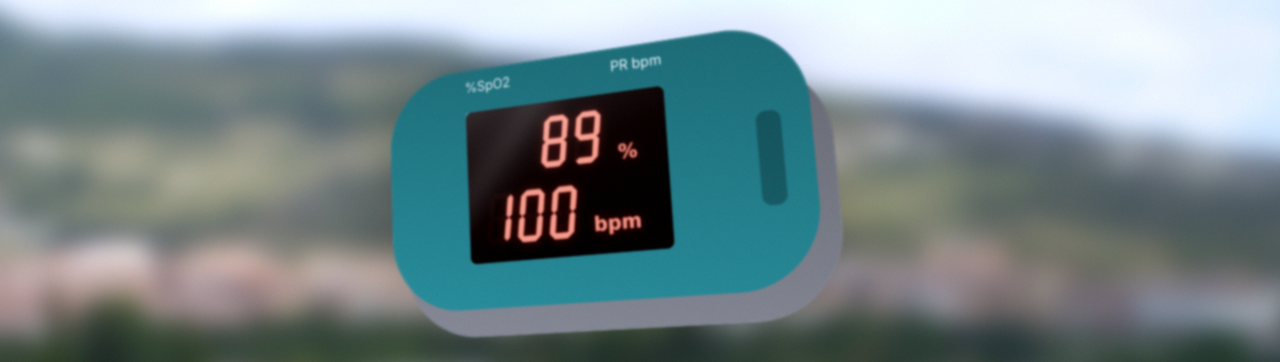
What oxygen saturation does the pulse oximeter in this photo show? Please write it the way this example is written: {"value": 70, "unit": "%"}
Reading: {"value": 89, "unit": "%"}
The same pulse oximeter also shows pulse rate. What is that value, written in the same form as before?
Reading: {"value": 100, "unit": "bpm"}
